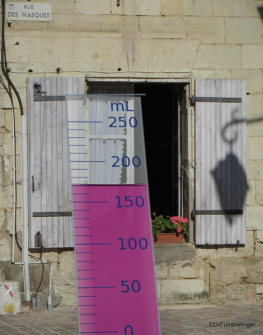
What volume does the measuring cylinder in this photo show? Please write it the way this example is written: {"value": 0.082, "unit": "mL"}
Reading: {"value": 170, "unit": "mL"}
